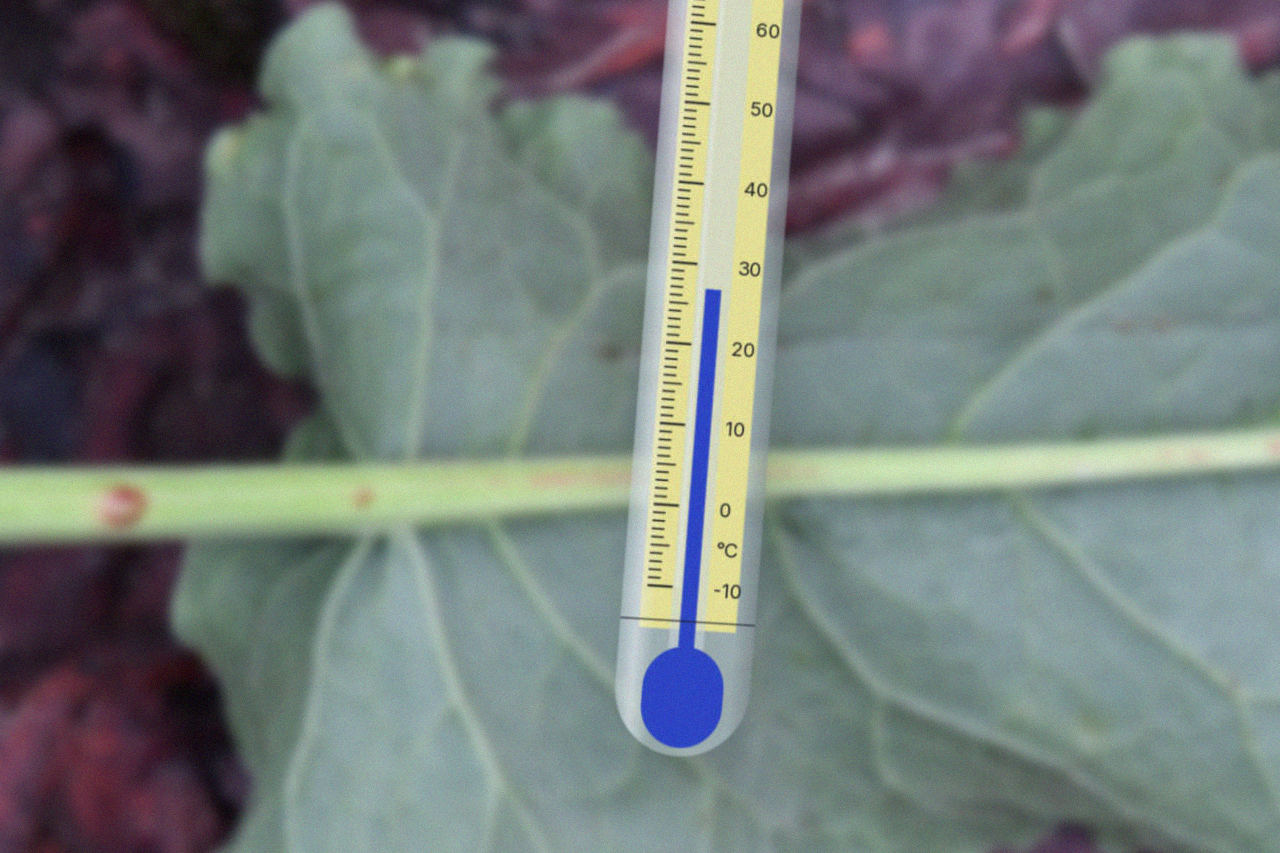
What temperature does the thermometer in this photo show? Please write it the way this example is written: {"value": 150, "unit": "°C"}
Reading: {"value": 27, "unit": "°C"}
